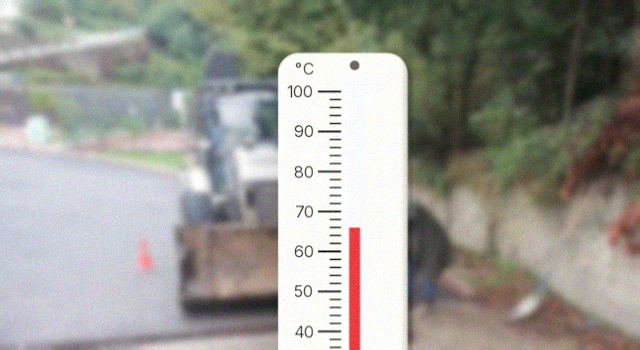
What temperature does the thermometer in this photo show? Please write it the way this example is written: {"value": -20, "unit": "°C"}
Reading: {"value": 66, "unit": "°C"}
